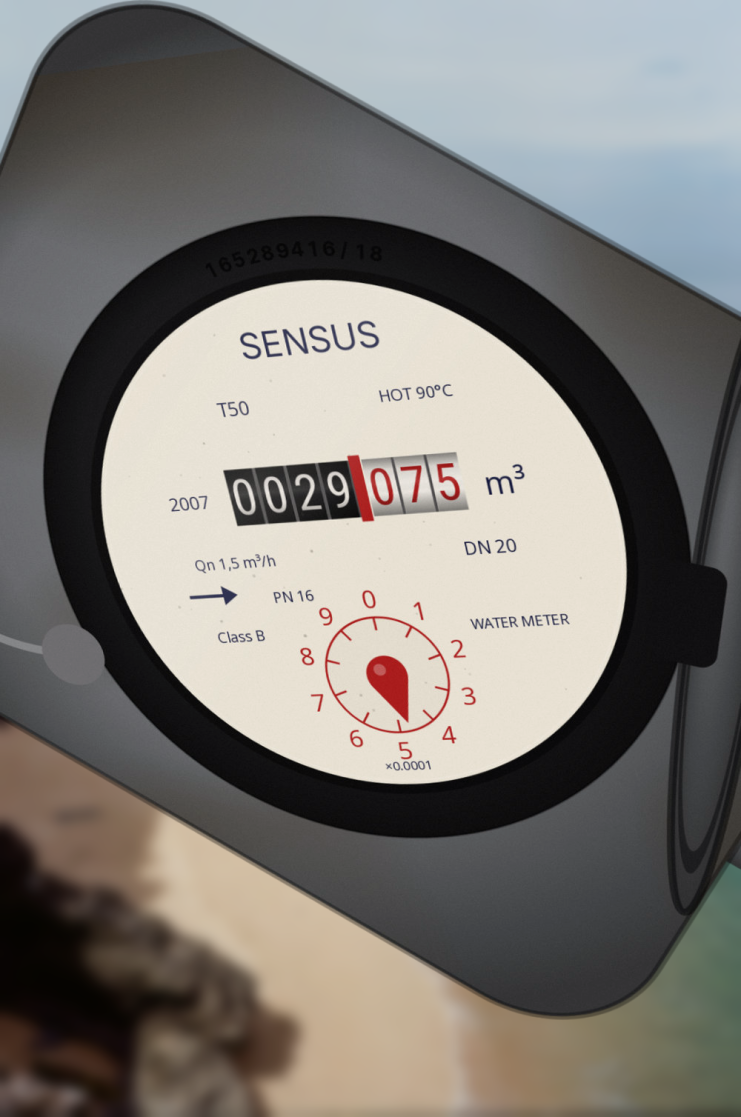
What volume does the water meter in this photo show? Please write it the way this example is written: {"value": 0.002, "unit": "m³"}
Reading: {"value": 29.0754, "unit": "m³"}
